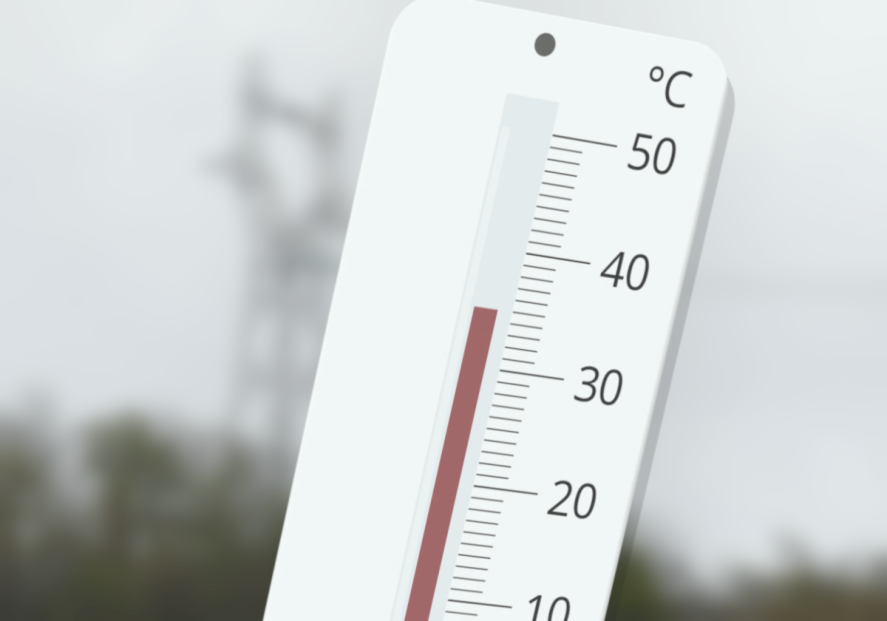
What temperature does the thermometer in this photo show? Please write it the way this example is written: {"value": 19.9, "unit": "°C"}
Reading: {"value": 35, "unit": "°C"}
